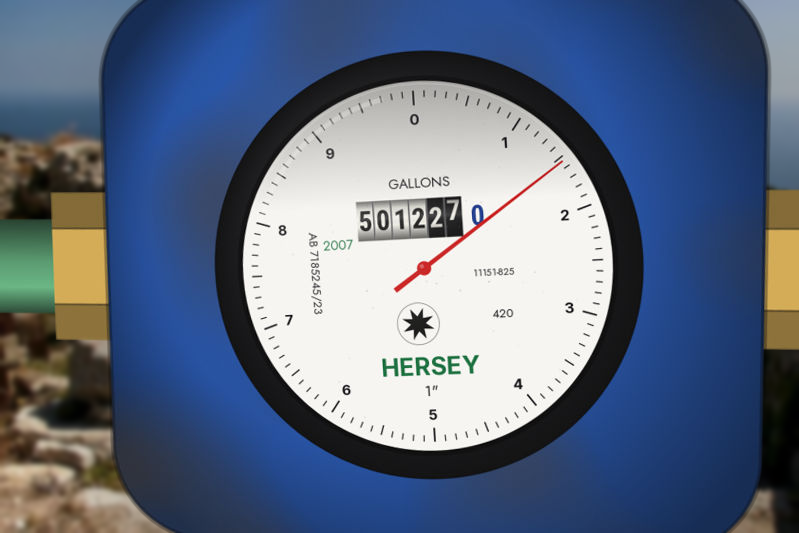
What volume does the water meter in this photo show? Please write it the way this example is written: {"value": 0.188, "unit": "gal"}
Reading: {"value": 5012271.5, "unit": "gal"}
